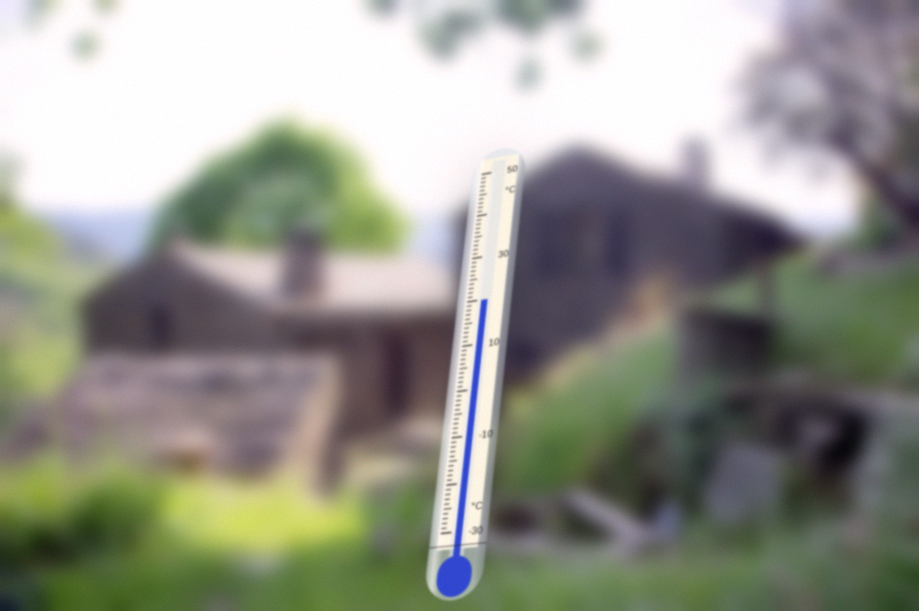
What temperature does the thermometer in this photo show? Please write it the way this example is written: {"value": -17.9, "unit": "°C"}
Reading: {"value": 20, "unit": "°C"}
